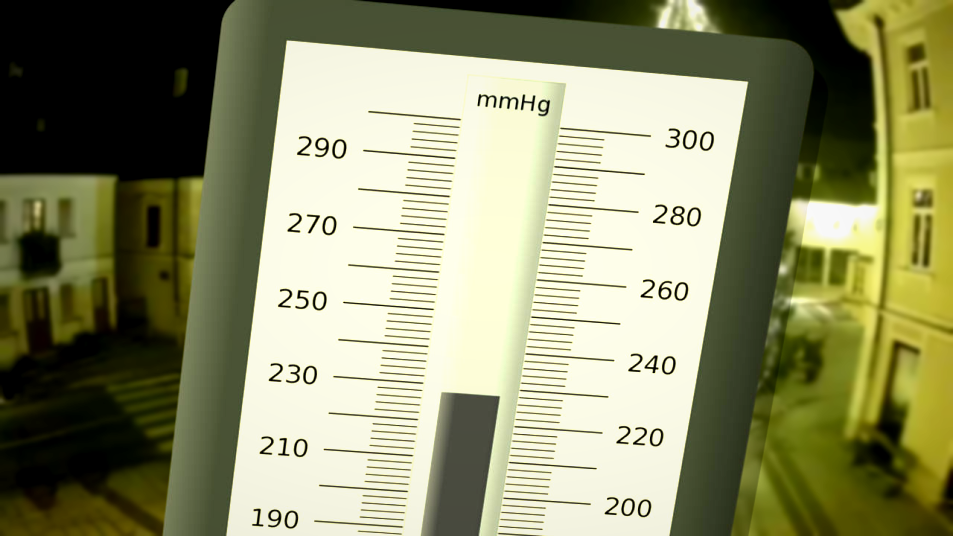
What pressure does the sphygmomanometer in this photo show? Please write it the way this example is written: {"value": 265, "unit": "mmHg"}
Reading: {"value": 228, "unit": "mmHg"}
